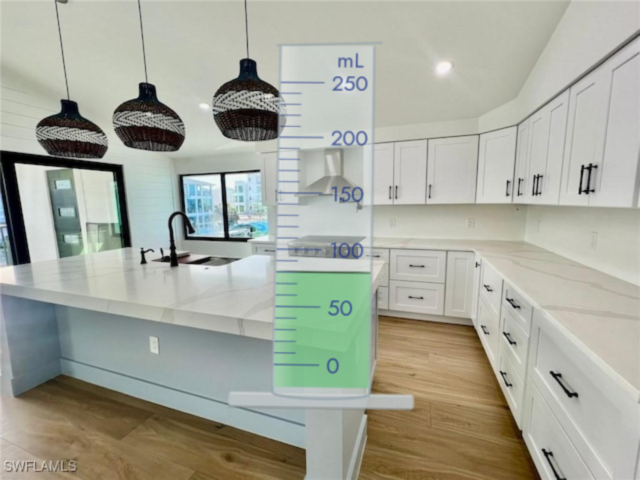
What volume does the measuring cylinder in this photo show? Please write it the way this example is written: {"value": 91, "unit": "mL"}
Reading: {"value": 80, "unit": "mL"}
